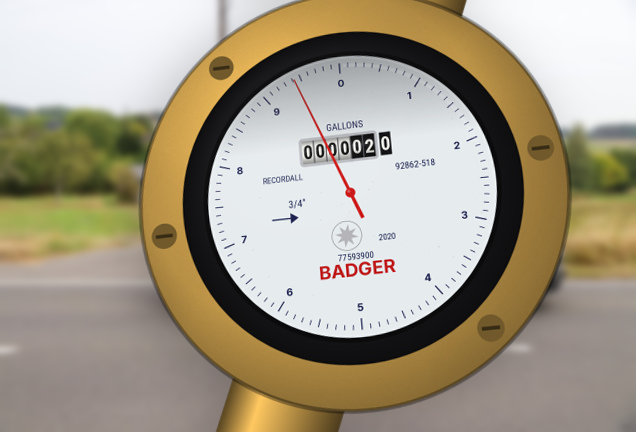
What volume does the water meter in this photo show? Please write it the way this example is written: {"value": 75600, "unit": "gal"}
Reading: {"value": 19.4, "unit": "gal"}
